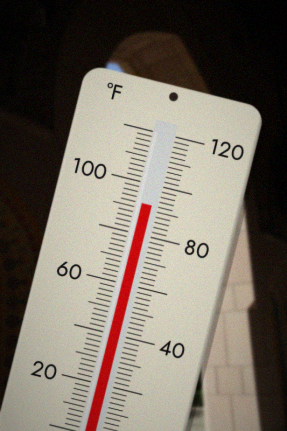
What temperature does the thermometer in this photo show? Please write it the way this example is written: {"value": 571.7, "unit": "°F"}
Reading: {"value": 92, "unit": "°F"}
